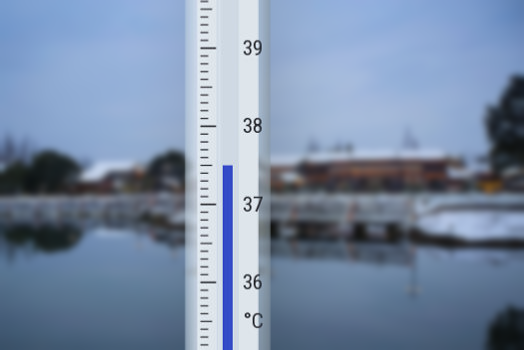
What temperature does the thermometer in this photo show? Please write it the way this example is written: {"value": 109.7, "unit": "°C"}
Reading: {"value": 37.5, "unit": "°C"}
